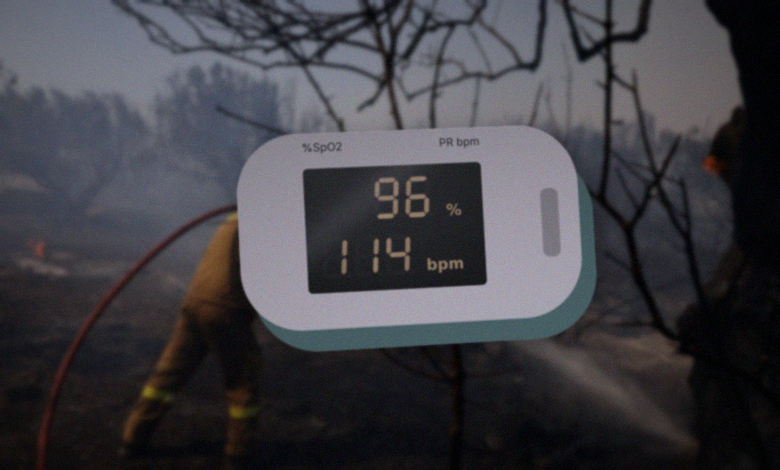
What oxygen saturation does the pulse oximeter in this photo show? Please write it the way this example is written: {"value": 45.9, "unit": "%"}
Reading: {"value": 96, "unit": "%"}
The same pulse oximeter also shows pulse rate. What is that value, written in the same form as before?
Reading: {"value": 114, "unit": "bpm"}
